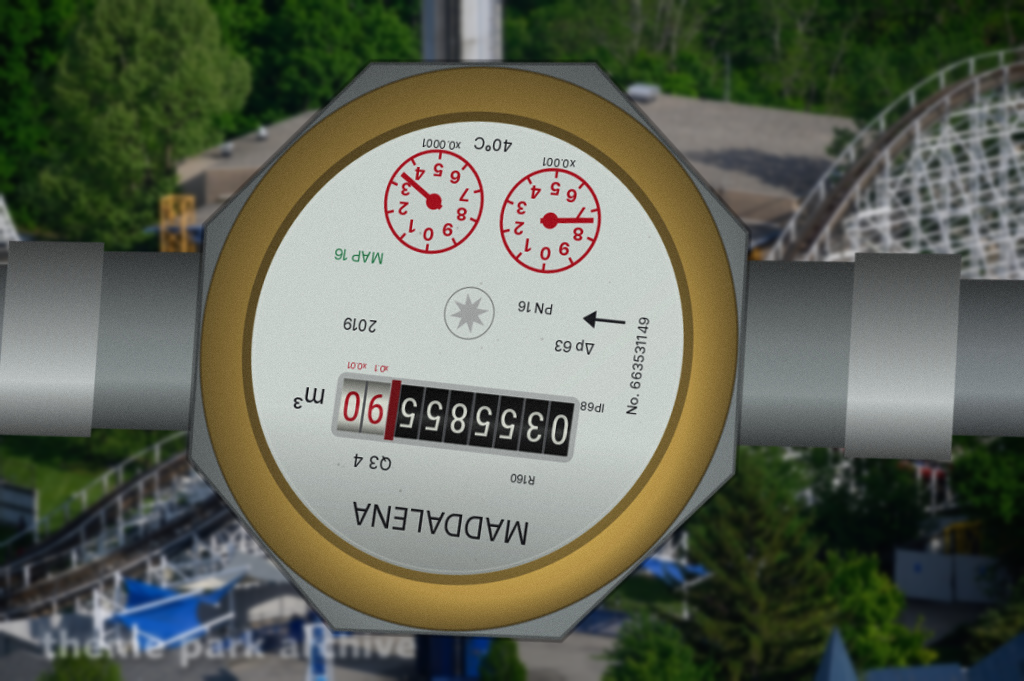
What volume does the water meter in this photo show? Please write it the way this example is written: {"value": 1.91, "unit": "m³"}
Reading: {"value": 355855.9073, "unit": "m³"}
